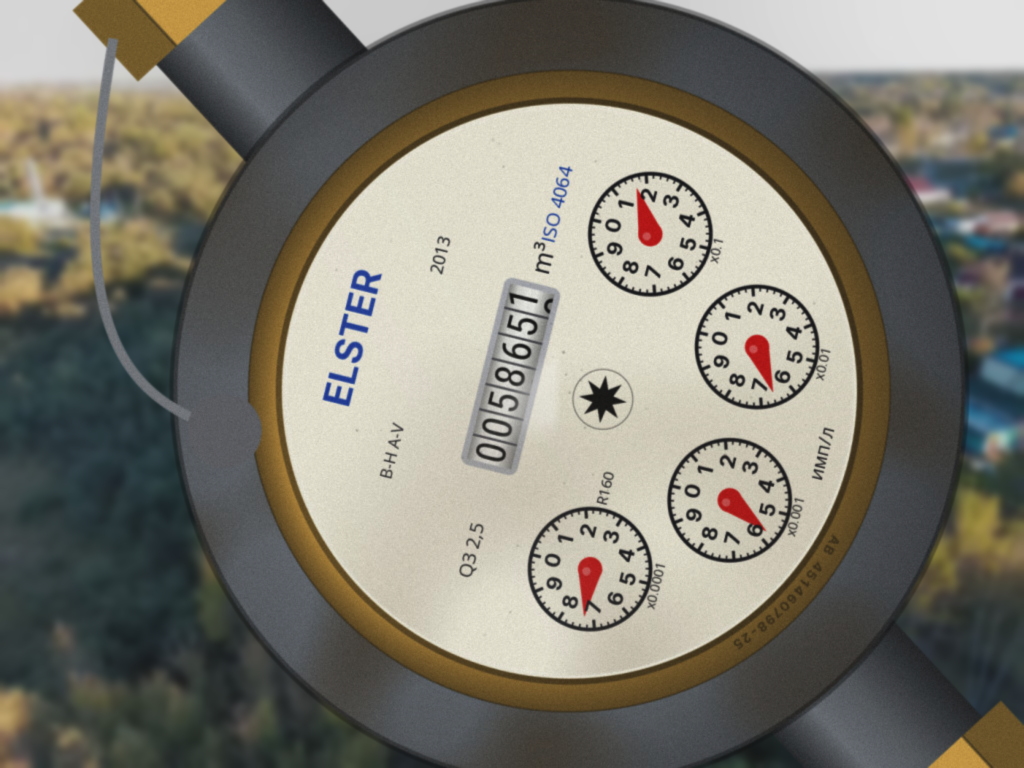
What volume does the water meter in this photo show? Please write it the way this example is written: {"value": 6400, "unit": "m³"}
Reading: {"value": 58651.1657, "unit": "m³"}
